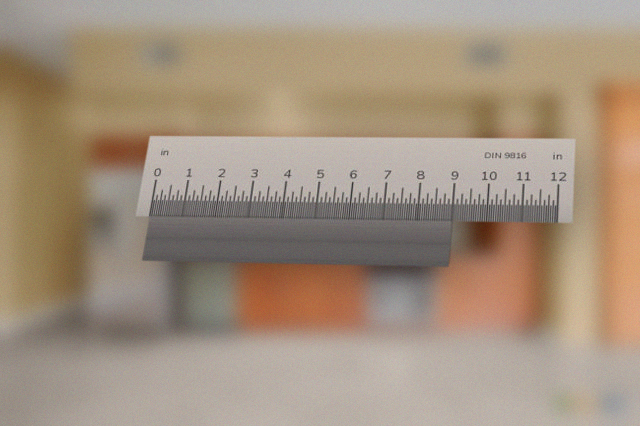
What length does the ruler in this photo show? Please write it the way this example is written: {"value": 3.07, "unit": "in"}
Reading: {"value": 9, "unit": "in"}
